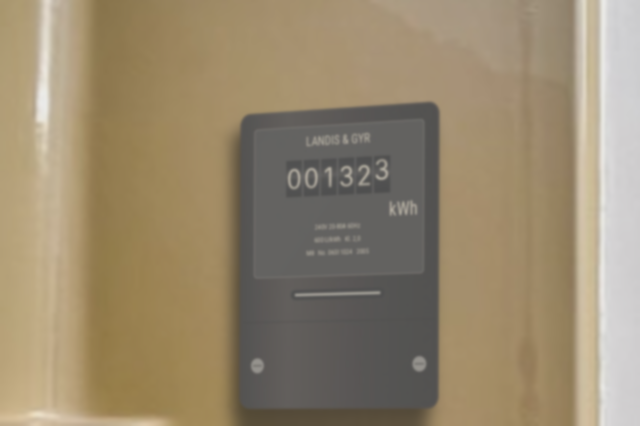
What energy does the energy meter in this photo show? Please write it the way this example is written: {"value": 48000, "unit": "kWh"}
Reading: {"value": 1323, "unit": "kWh"}
